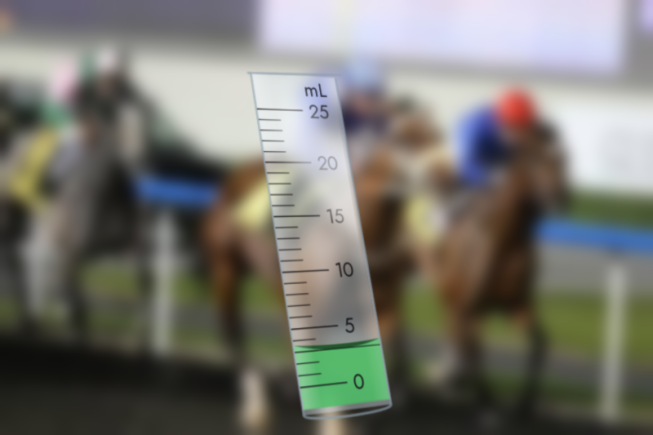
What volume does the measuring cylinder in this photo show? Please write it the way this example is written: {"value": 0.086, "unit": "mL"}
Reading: {"value": 3, "unit": "mL"}
